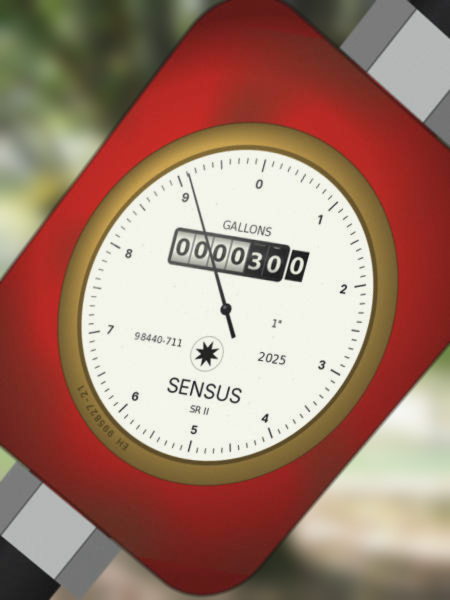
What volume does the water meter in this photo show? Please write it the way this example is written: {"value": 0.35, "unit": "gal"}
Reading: {"value": 299.1, "unit": "gal"}
